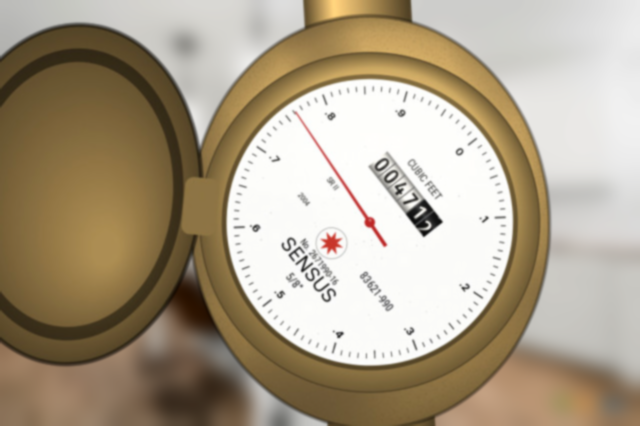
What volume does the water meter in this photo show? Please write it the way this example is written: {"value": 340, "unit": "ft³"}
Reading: {"value": 4711.76, "unit": "ft³"}
